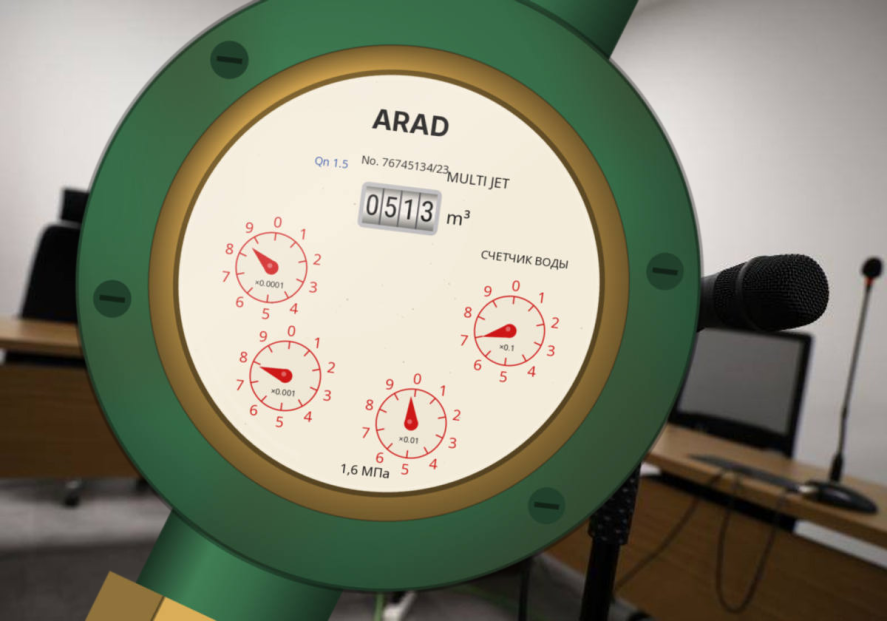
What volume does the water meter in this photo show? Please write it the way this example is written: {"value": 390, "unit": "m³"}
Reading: {"value": 513.6978, "unit": "m³"}
